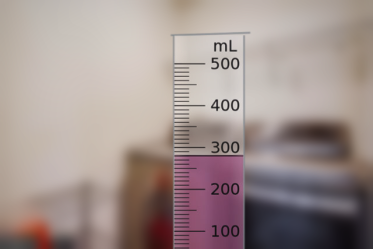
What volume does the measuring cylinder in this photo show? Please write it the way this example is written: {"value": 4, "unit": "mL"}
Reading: {"value": 280, "unit": "mL"}
